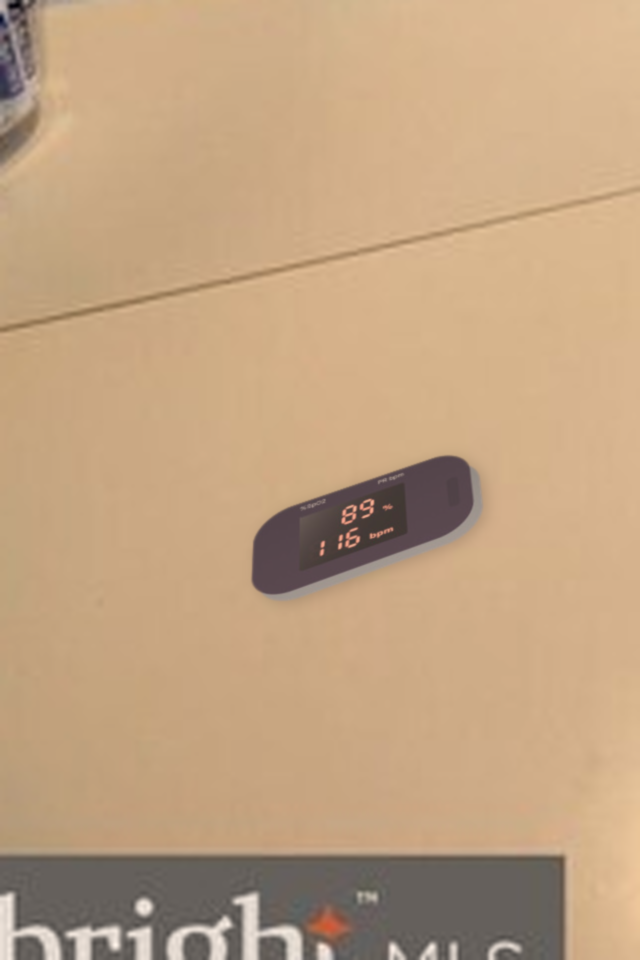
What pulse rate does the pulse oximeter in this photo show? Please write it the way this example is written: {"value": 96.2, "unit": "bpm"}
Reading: {"value": 116, "unit": "bpm"}
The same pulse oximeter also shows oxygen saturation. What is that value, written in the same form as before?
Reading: {"value": 89, "unit": "%"}
